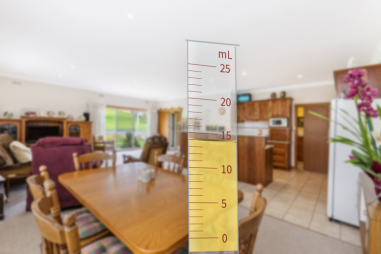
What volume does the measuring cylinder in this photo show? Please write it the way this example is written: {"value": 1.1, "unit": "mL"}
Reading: {"value": 14, "unit": "mL"}
